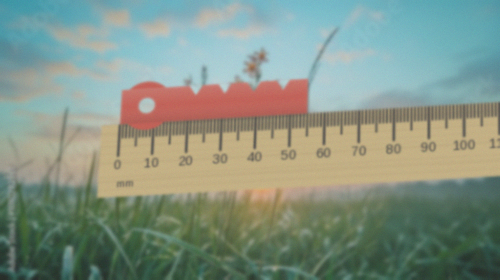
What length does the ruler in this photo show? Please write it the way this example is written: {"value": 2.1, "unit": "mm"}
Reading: {"value": 55, "unit": "mm"}
